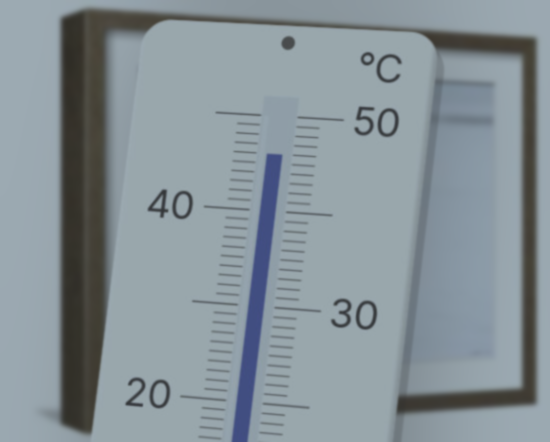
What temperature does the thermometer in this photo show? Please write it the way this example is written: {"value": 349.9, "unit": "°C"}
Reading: {"value": 46, "unit": "°C"}
